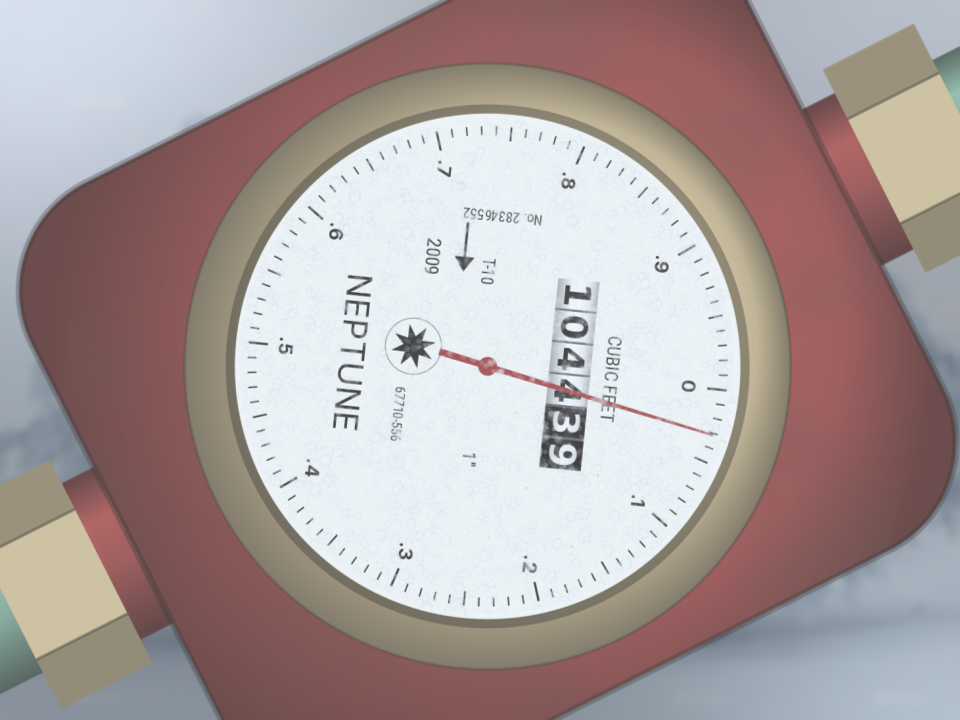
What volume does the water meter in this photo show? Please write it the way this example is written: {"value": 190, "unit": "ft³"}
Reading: {"value": 104439.03, "unit": "ft³"}
